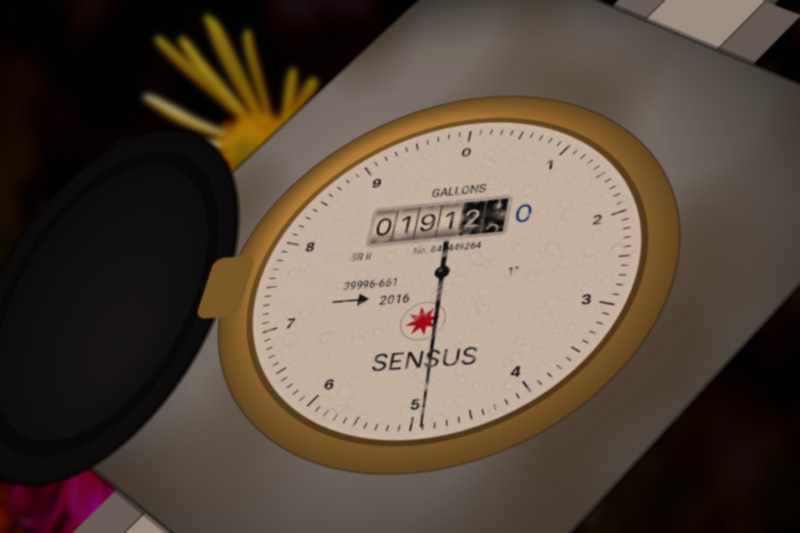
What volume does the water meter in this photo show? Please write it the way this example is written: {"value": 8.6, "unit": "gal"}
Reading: {"value": 191214.9, "unit": "gal"}
